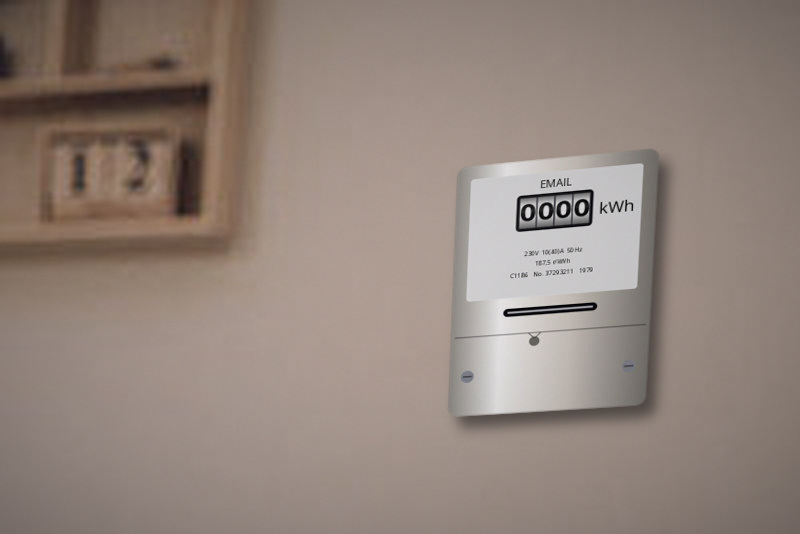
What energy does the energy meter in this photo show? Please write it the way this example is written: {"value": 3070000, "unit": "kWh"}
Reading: {"value": 0, "unit": "kWh"}
